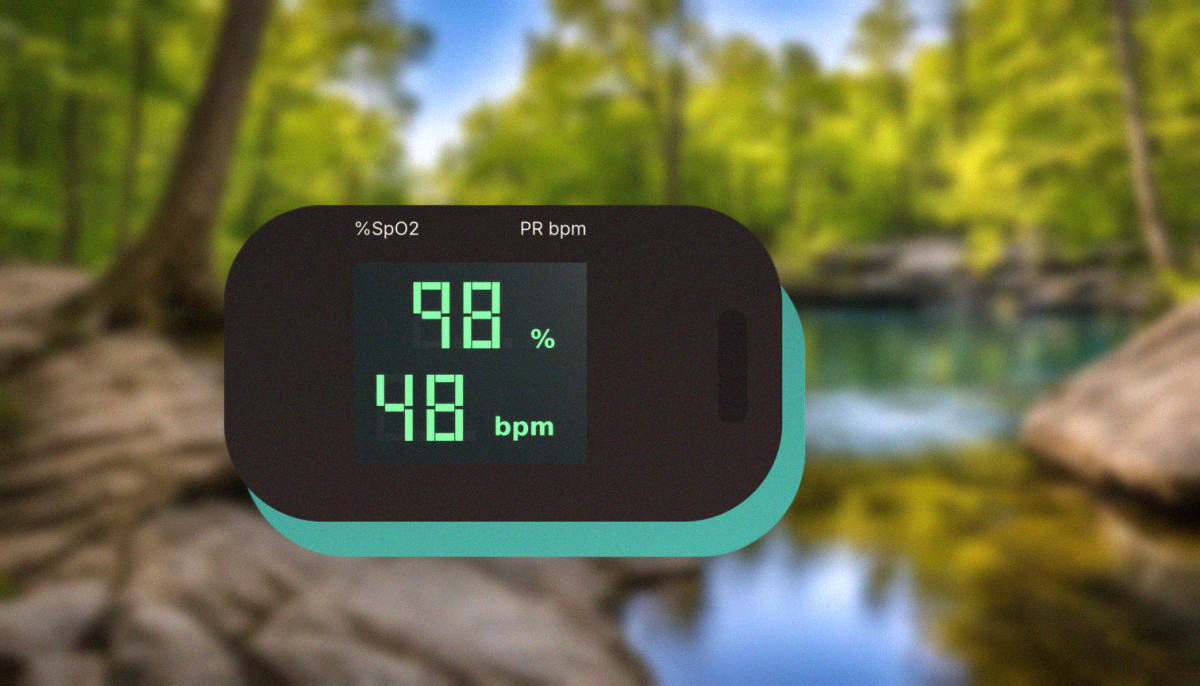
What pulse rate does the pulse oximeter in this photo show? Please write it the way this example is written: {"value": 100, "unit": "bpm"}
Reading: {"value": 48, "unit": "bpm"}
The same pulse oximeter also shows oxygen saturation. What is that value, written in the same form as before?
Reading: {"value": 98, "unit": "%"}
